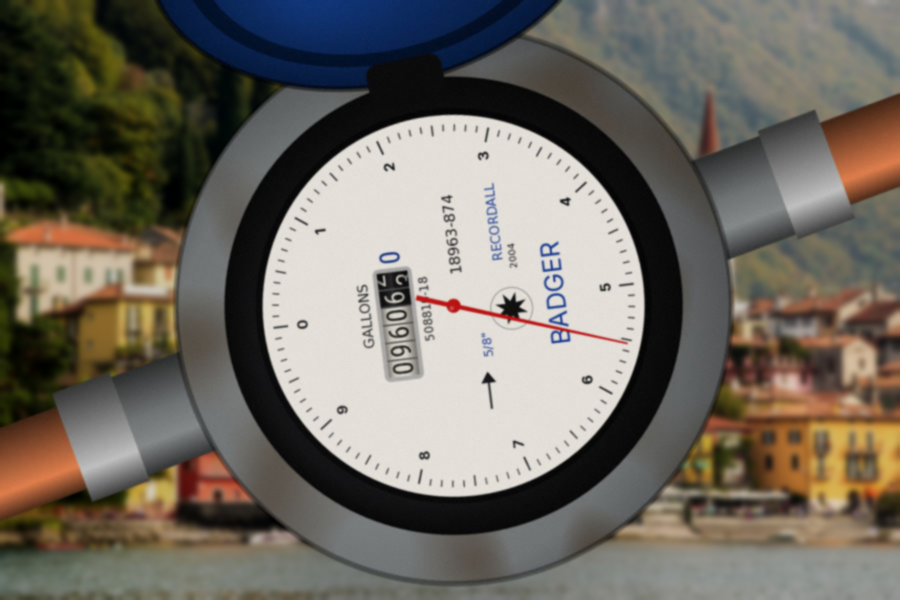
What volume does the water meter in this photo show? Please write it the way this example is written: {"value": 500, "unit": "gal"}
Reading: {"value": 960625.5, "unit": "gal"}
